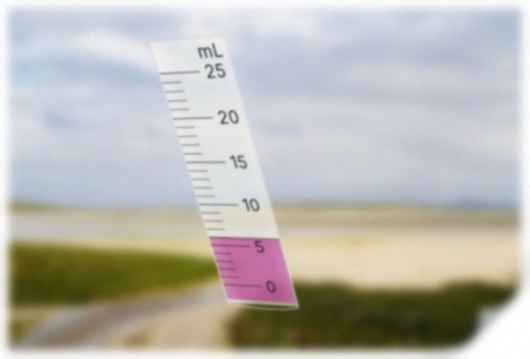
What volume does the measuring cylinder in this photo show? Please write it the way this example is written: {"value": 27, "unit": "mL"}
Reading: {"value": 6, "unit": "mL"}
